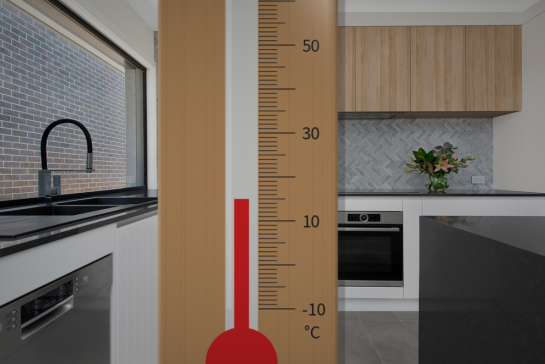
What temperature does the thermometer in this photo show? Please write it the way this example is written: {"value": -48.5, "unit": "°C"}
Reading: {"value": 15, "unit": "°C"}
